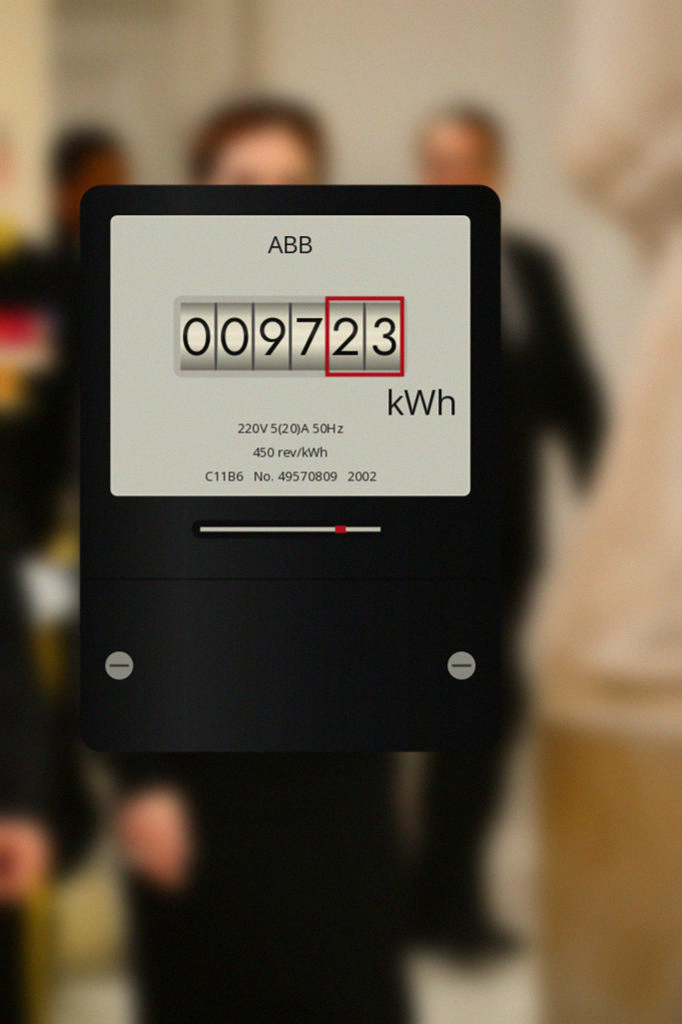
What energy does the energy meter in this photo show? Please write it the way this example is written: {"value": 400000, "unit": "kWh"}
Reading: {"value": 97.23, "unit": "kWh"}
